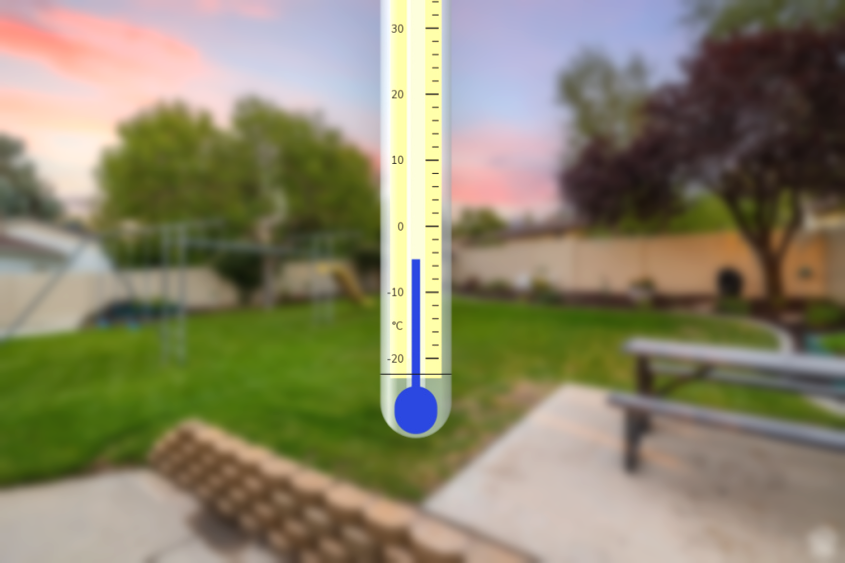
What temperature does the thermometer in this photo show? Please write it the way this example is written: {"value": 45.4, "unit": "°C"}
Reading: {"value": -5, "unit": "°C"}
